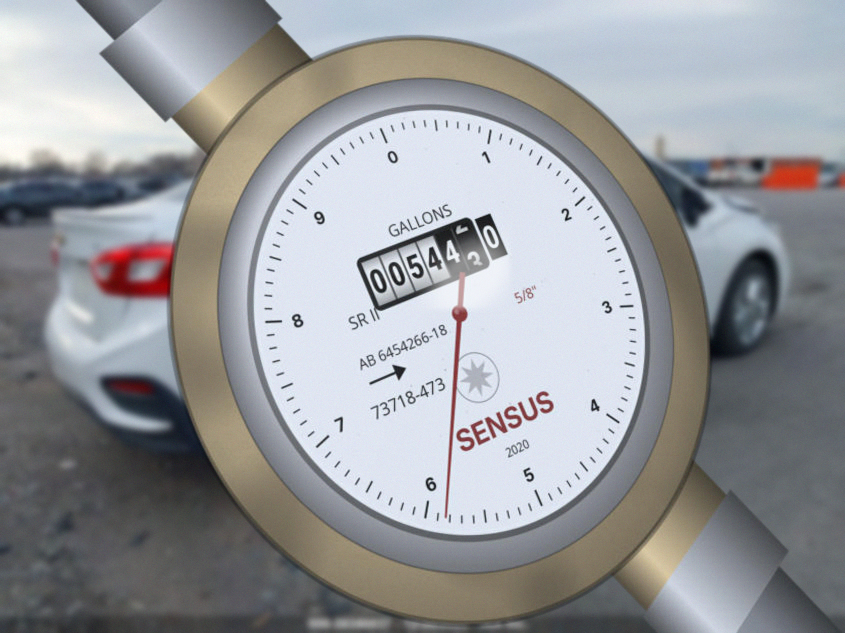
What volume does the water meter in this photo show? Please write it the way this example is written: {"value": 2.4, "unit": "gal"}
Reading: {"value": 54425.8, "unit": "gal"}
